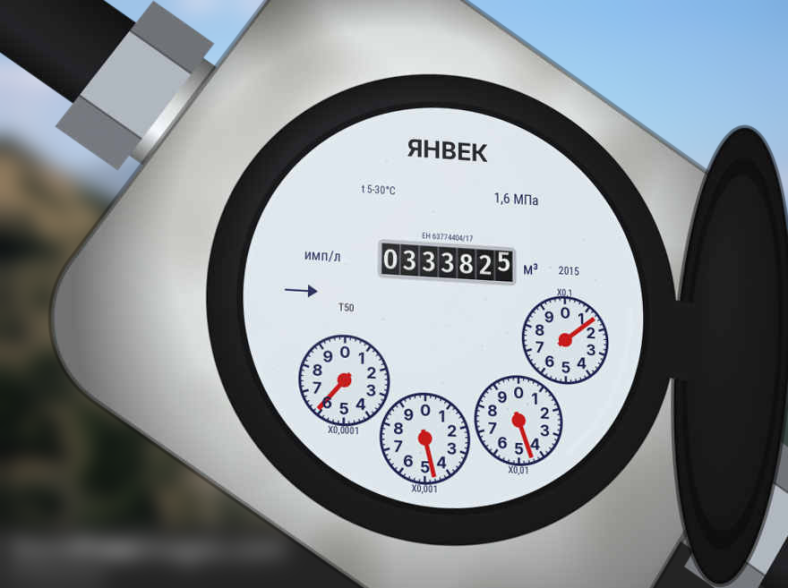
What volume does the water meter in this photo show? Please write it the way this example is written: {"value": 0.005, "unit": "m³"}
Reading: {"value": 333825.1446, "unit": "m³"}
